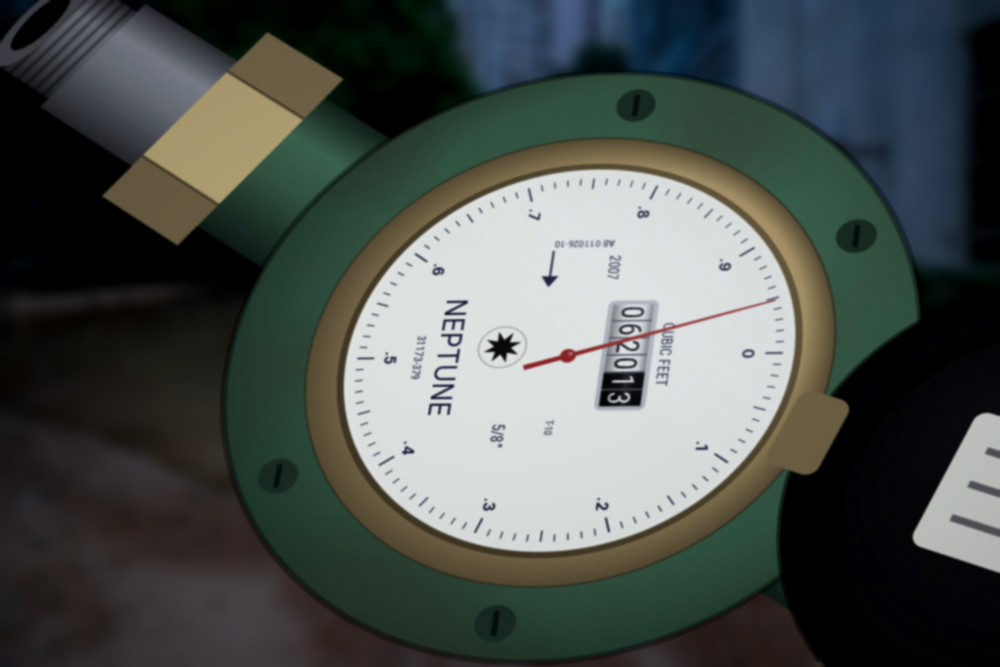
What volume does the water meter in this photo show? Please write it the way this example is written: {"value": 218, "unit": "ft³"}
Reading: {"value": 62012.95, "unit": "ft³"}
